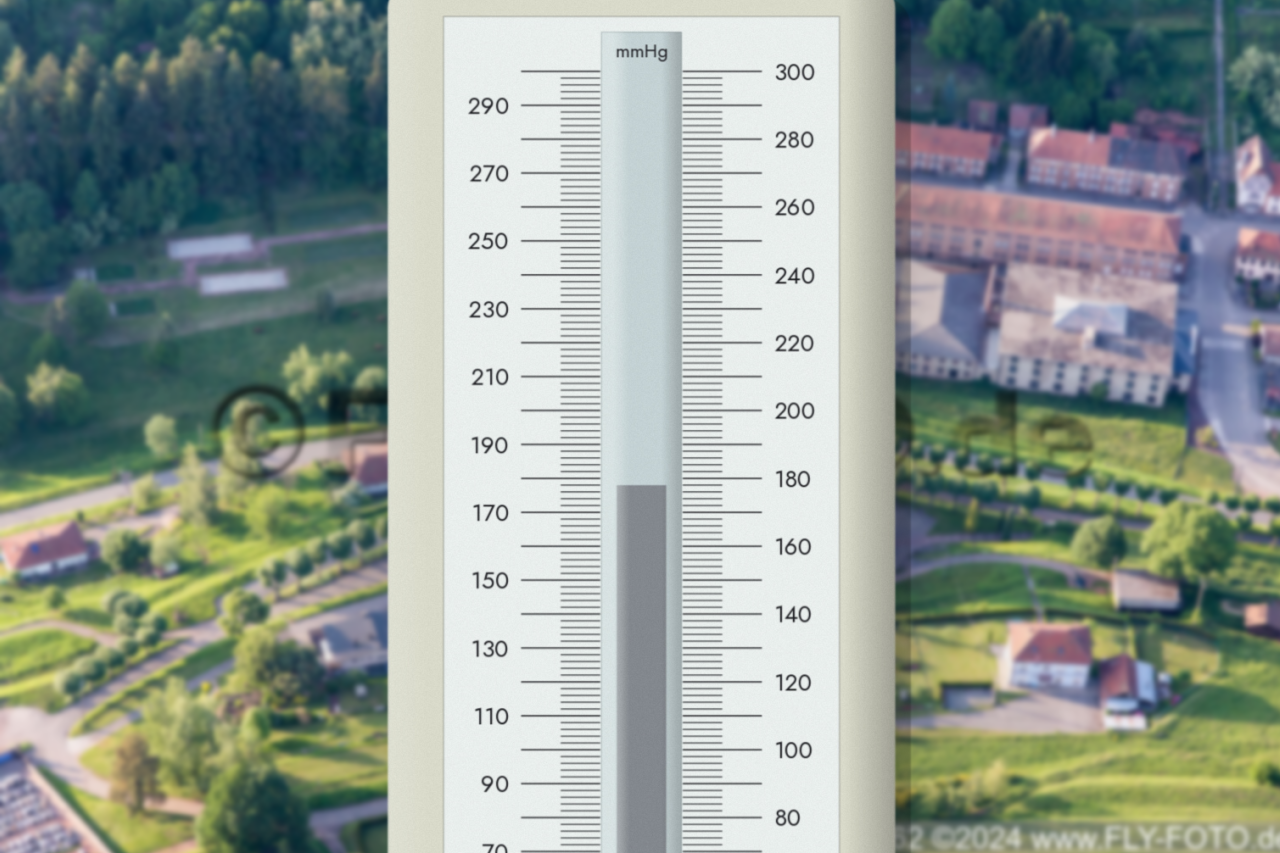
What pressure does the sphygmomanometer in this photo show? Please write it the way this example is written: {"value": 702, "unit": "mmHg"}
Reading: {"value": 178, "unit": "mmHg"}
